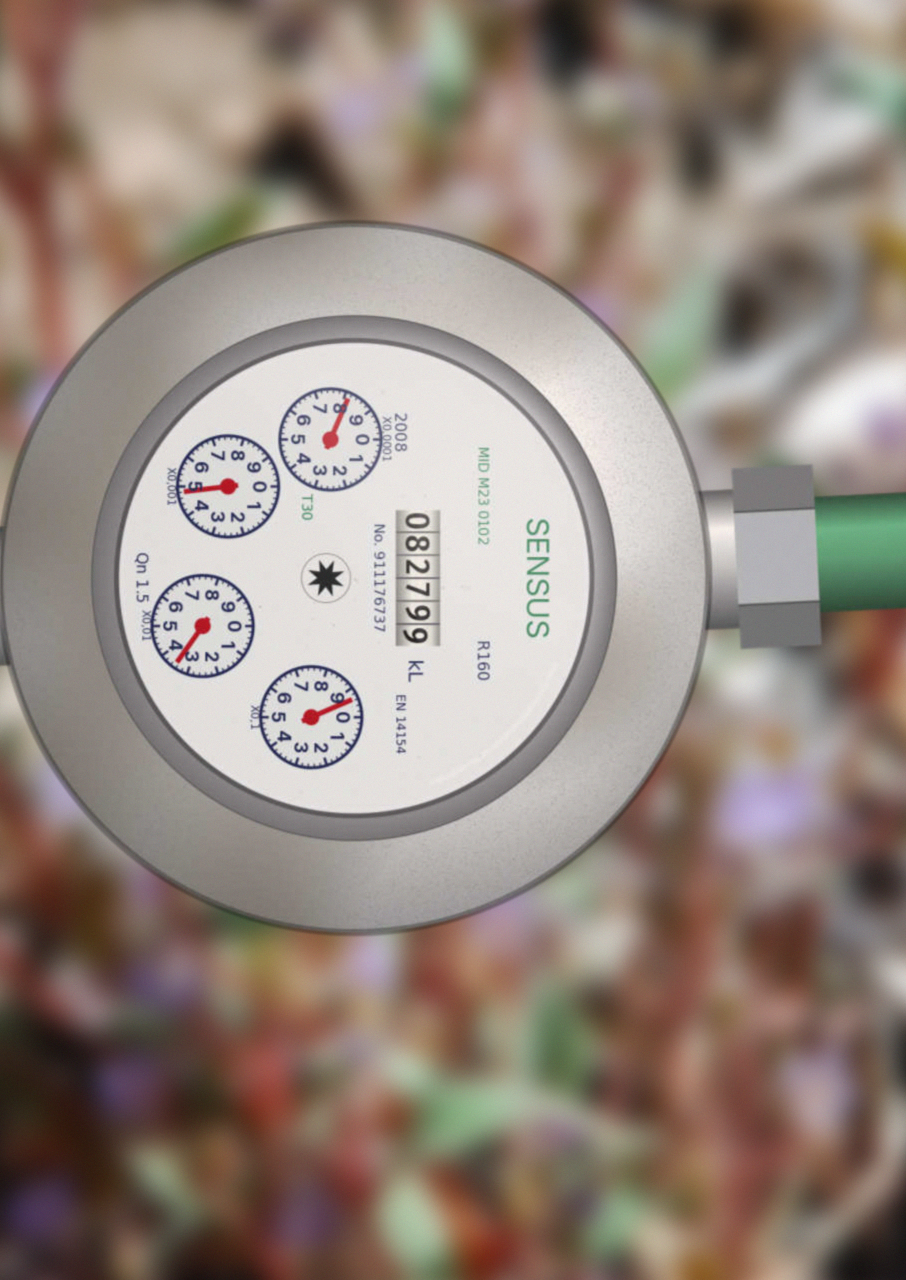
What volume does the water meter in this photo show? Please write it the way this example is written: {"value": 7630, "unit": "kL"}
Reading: {"value": 82798.9348, "unit": "kL"}
